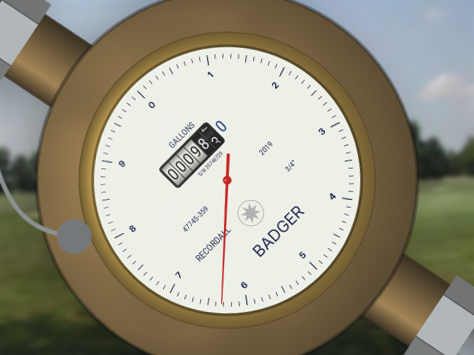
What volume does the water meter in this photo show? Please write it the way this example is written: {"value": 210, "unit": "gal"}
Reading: {"value": 9826.3, "unit": "gal"}
